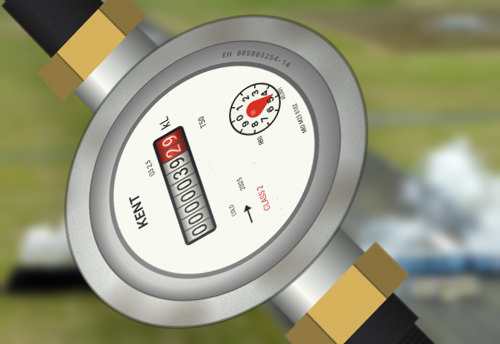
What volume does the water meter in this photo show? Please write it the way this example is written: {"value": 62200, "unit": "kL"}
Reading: {"value": 39.294, "unit": "kL"}
